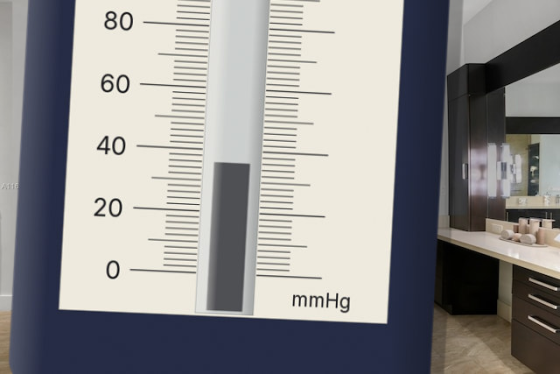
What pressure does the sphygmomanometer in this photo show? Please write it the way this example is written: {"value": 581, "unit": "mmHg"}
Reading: {"value": 36, "unit": "mmHg"}
